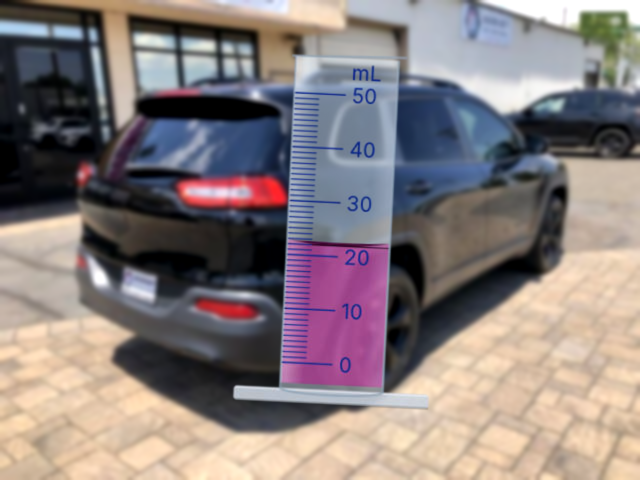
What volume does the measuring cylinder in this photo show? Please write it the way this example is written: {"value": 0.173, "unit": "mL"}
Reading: {"value": 22, "unit": "mL"}
